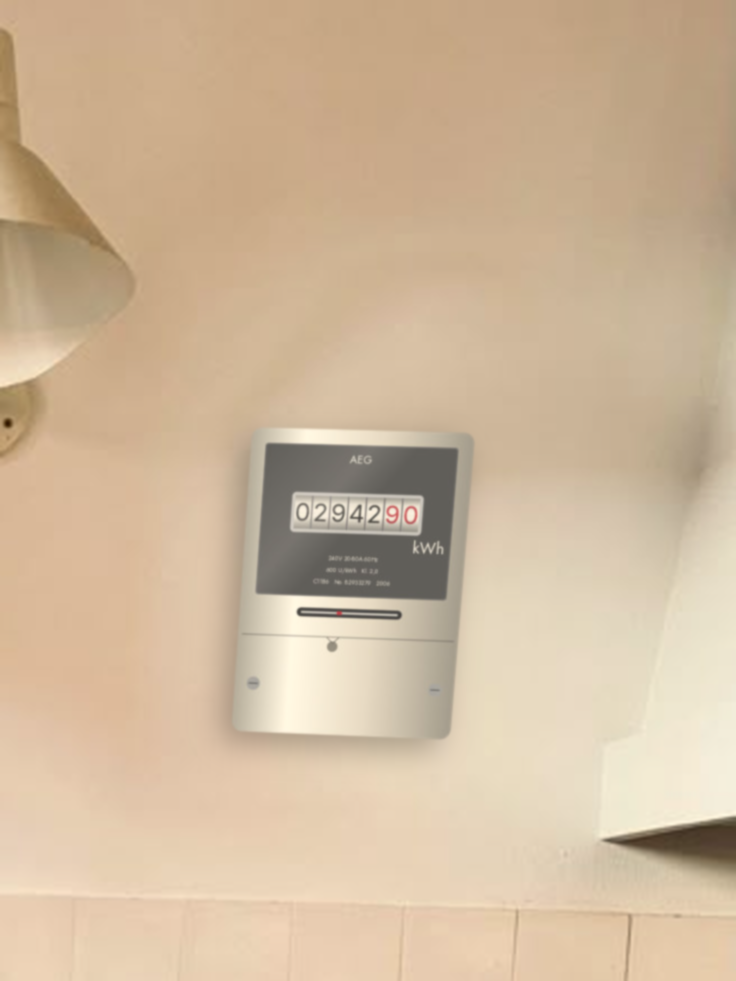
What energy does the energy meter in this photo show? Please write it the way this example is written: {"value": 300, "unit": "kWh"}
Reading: {"value": 2942.90, "unit": "kWh"}
